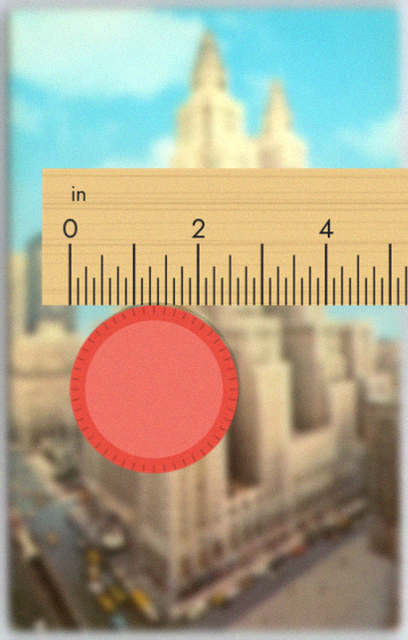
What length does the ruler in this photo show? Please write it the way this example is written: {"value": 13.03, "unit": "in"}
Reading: {"value": 2.625, "unit": "in"}
